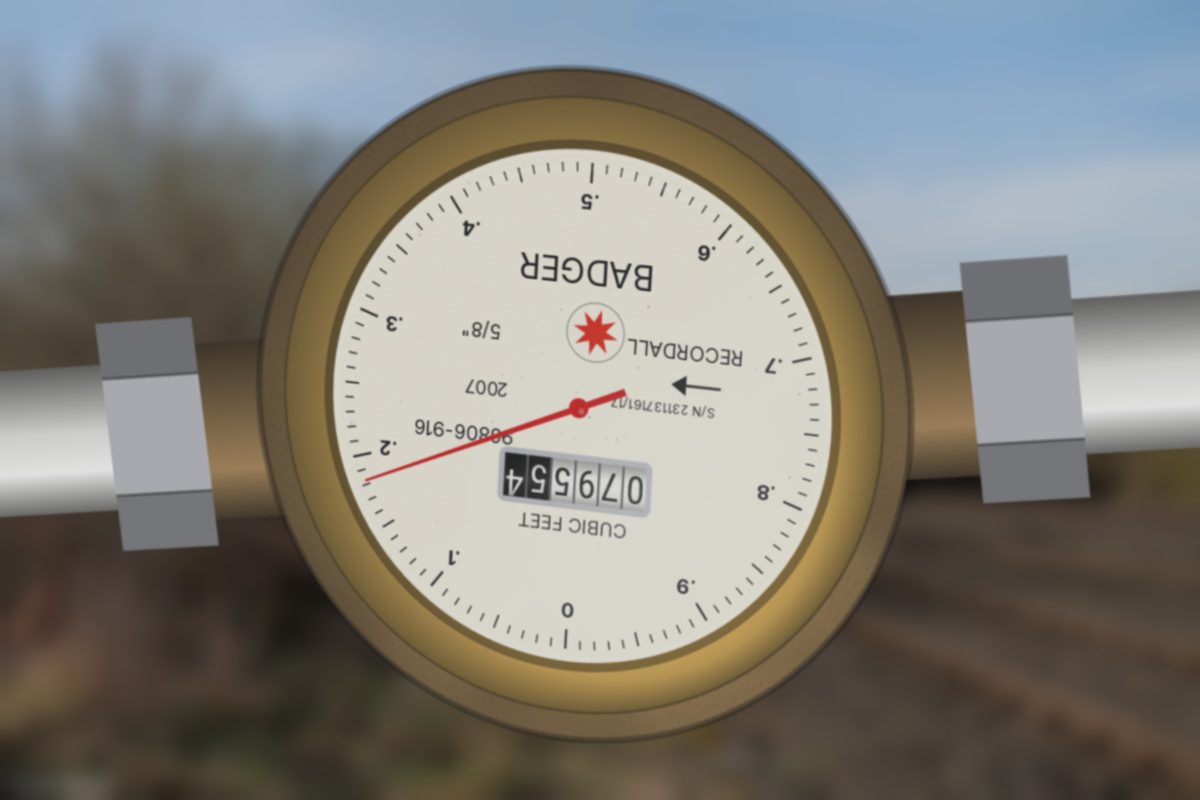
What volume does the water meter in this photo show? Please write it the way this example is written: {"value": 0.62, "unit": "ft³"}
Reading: {"value": 79554.18, "unit": "ft³"}
